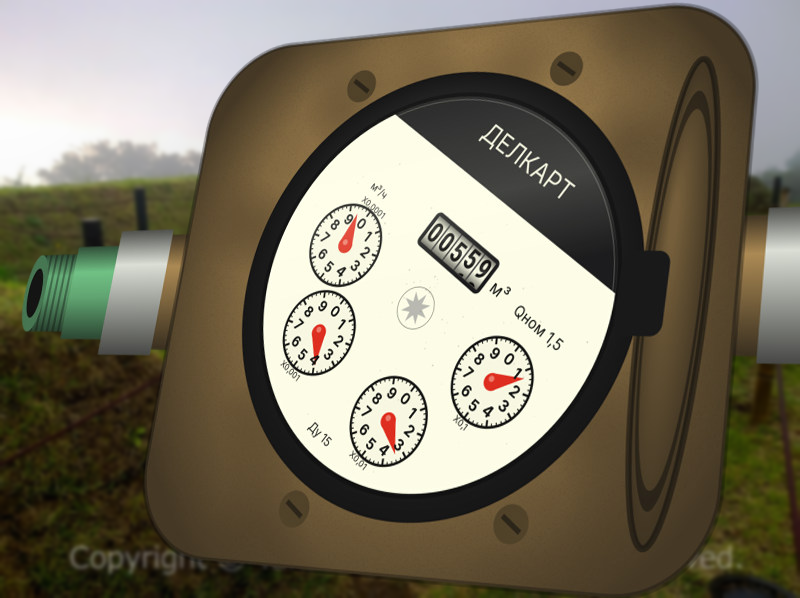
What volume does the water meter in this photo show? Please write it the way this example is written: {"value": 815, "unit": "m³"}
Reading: {"value": 559.1339, "unit": "m³"}
